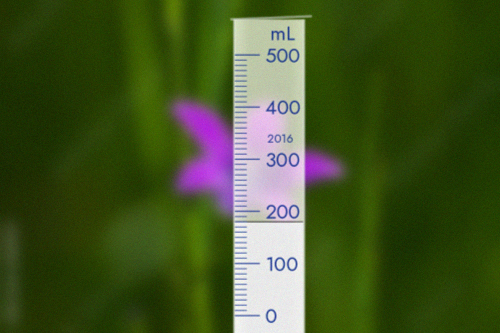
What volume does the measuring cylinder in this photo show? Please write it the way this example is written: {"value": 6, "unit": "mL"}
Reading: {"value": 180, "unit": "mL"}
